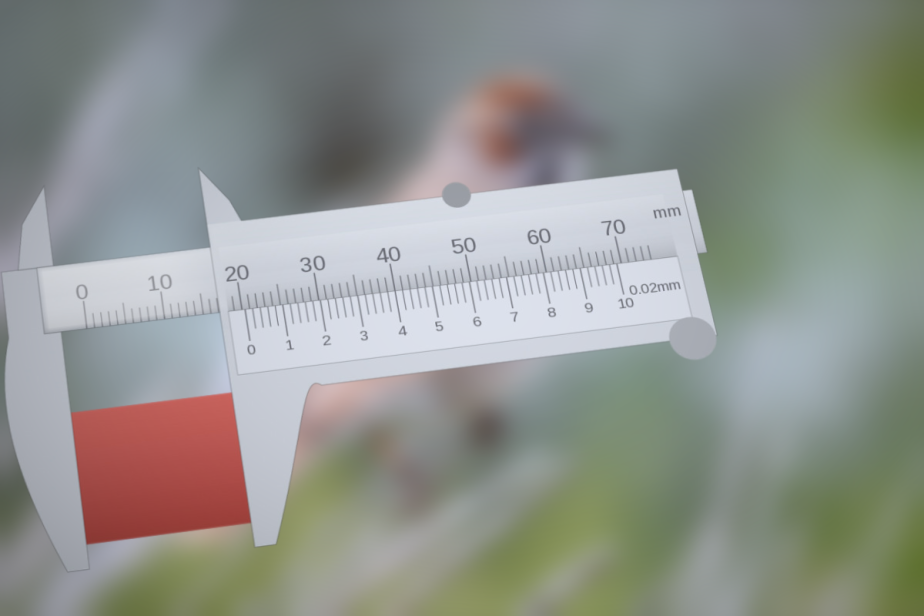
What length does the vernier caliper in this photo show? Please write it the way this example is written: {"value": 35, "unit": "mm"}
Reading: {"value": 20.4, "unit": "mm"}
